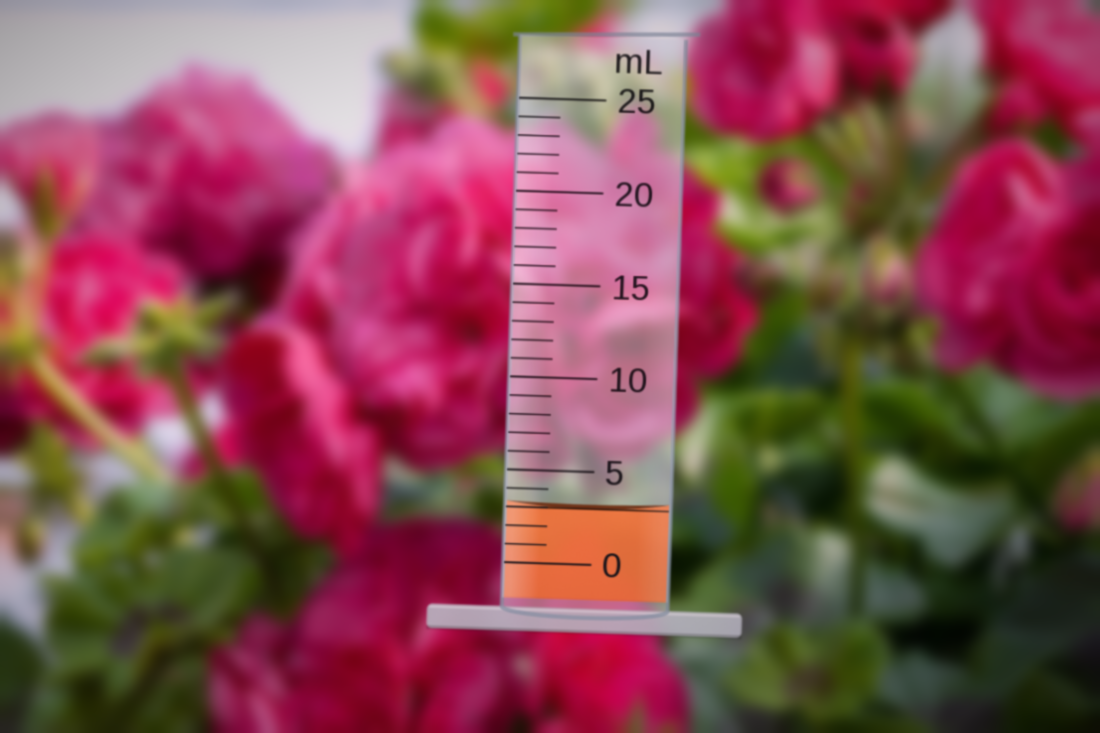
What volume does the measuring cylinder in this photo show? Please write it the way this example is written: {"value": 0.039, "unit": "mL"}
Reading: {"value": 3, "unit": "mL"}
